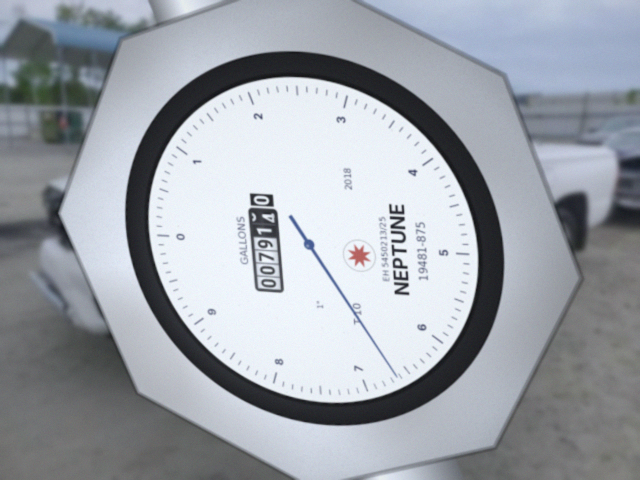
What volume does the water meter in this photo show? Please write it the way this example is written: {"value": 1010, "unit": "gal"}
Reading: {"value": 79136.6, "unit": "gal"}
